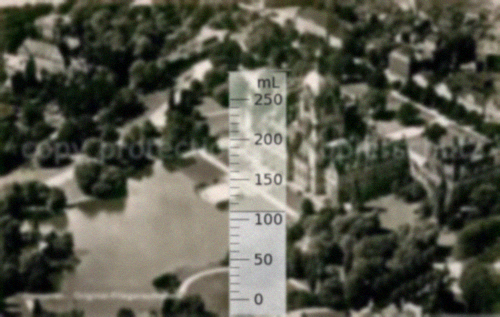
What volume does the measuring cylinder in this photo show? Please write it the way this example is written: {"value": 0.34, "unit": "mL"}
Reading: {"value": 110, "unit": "mL"}
